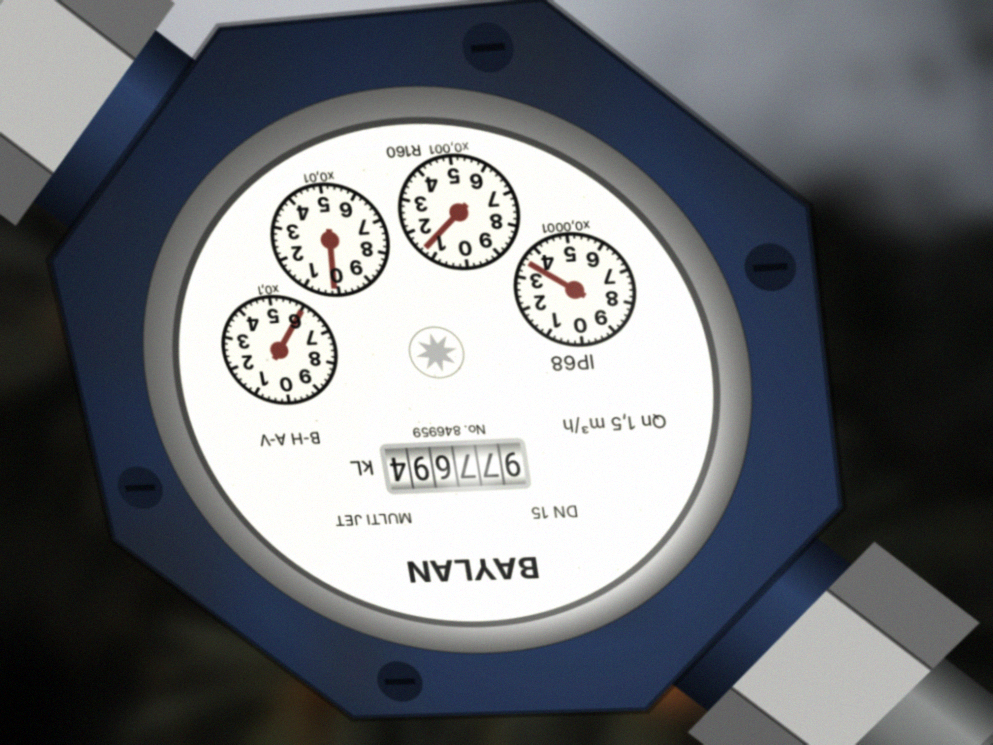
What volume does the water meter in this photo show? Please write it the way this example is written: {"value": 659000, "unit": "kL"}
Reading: {"value": 977694.6013, "unit": "kL"}
